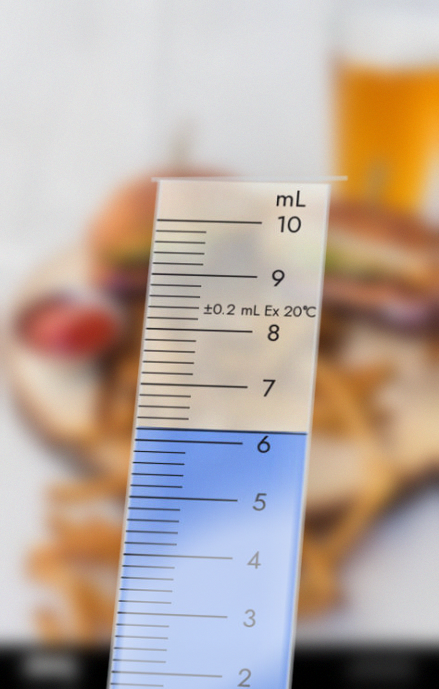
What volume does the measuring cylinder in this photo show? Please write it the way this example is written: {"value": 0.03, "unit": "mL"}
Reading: {"value": 6.2, "unit": "mL"}
